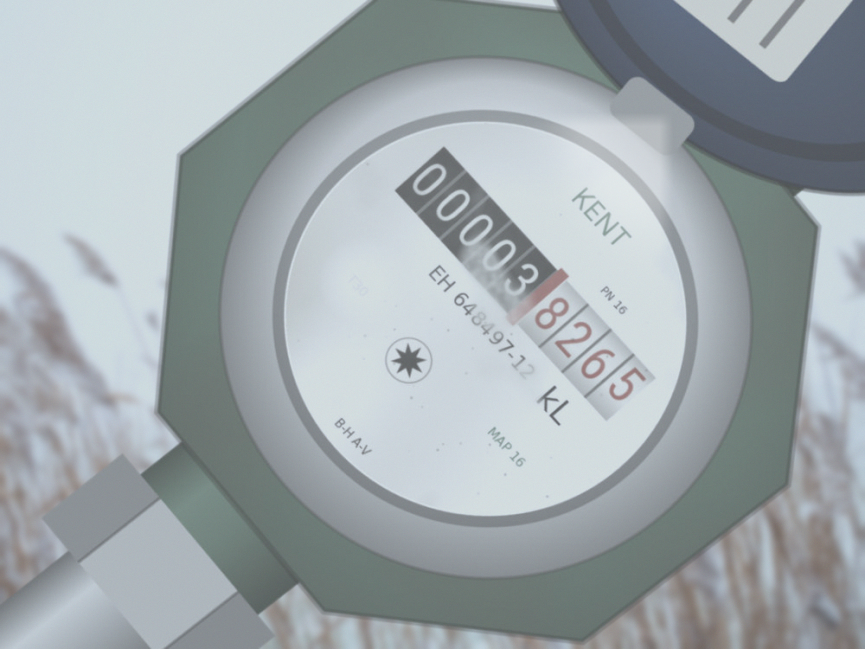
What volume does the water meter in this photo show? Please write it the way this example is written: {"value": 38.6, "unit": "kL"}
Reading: {"value": 3.8265, "unit": "kL"}
